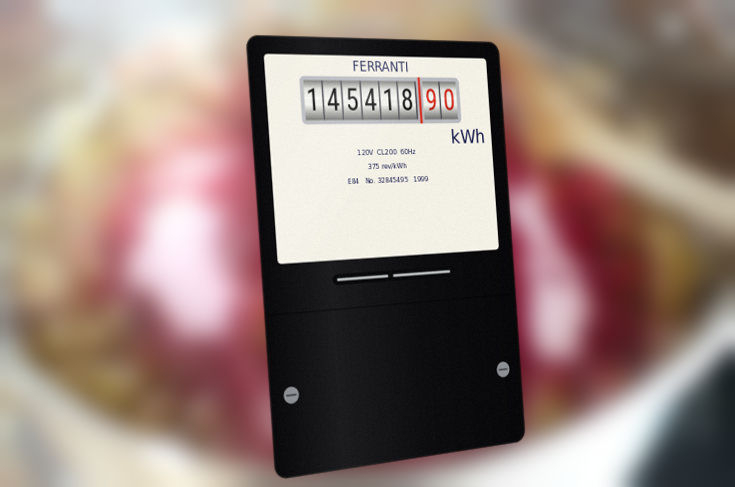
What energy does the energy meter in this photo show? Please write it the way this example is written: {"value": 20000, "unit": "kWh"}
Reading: {"value": 145418.90, "unit": "kWh"}
